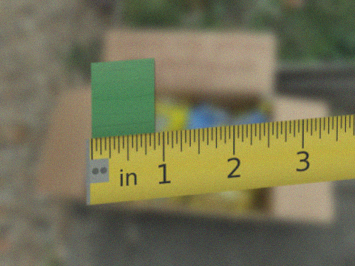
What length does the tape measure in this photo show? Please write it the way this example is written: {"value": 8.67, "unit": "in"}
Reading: {"value": 0.875, "unit": "in"}
